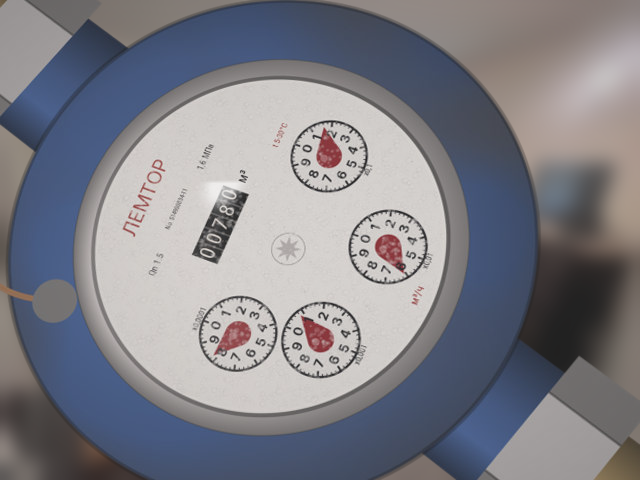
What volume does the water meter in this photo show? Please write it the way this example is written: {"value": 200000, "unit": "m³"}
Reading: {"value": 780.1608, "unit": "m³"}
